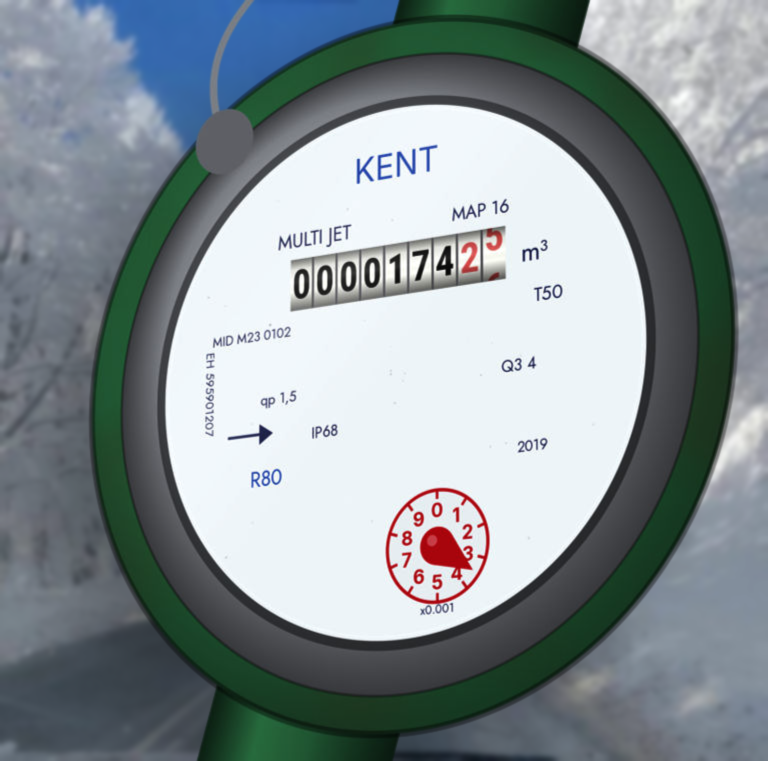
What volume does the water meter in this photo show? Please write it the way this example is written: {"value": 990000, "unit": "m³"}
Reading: {"value": 174.253, "unit": "m³"}
